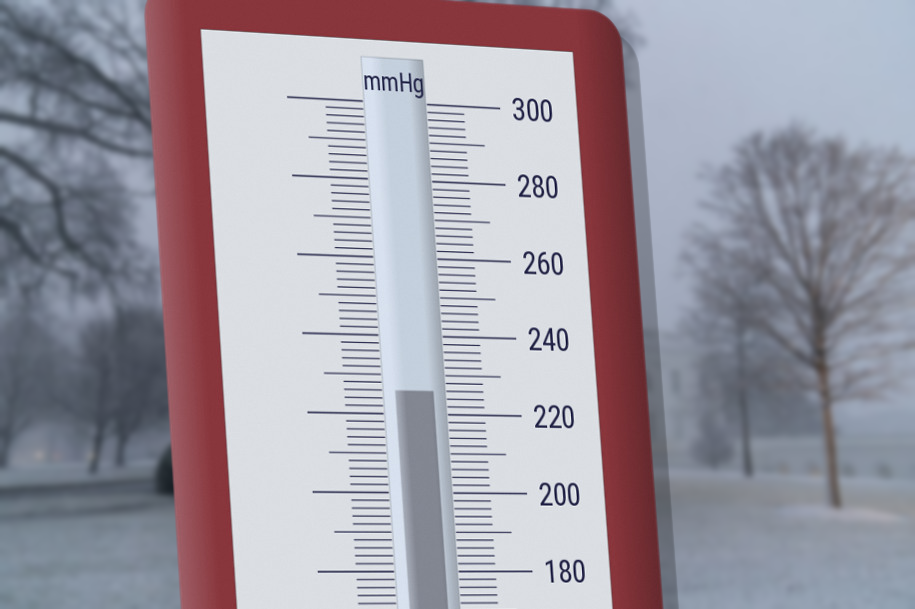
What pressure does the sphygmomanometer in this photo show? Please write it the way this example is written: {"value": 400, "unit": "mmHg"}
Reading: {"value": 226, "unit": "mmHg"}
